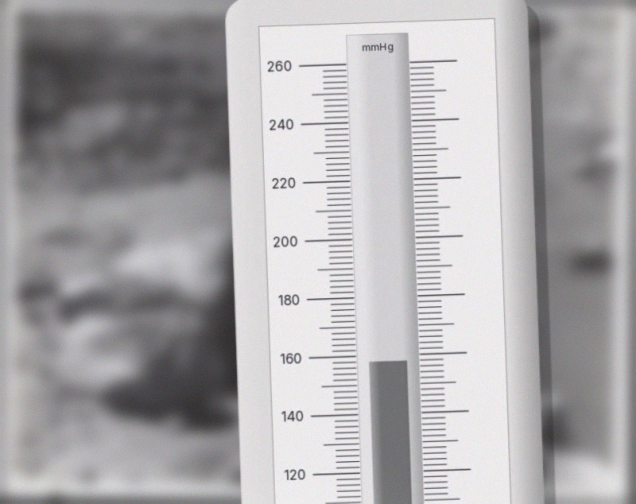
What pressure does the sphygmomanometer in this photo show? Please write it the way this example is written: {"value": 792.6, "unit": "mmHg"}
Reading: {"value": 158, "unit": "mmHg"}
